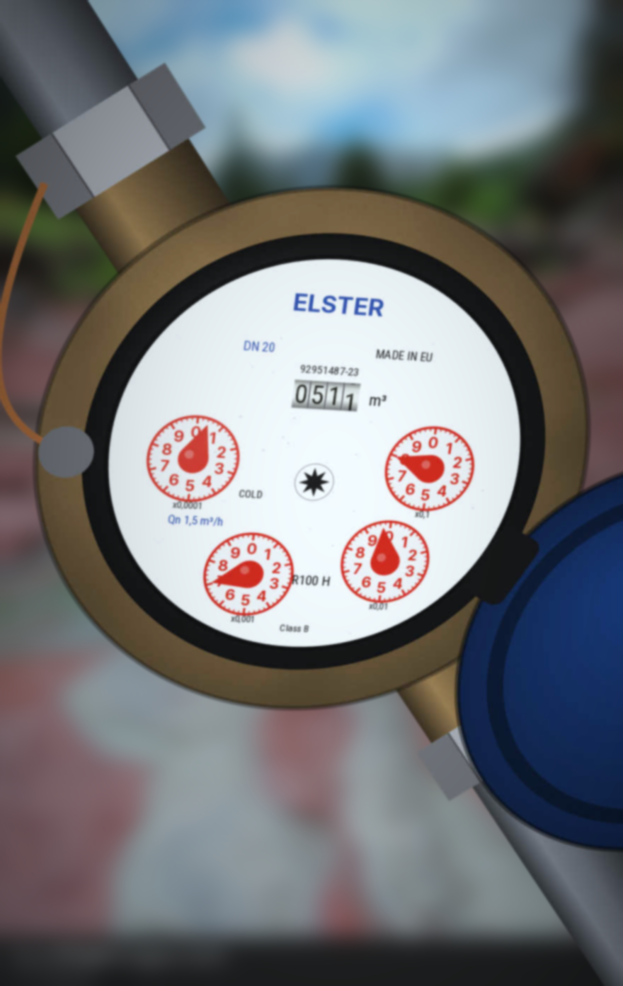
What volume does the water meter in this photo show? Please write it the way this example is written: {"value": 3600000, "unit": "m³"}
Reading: {"value": 510.7970, "unit": "m³"}
